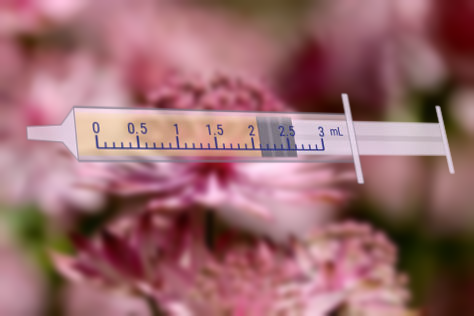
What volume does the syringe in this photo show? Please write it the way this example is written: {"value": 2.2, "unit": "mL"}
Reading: {"value": 2.1, "unit": "mL"}
